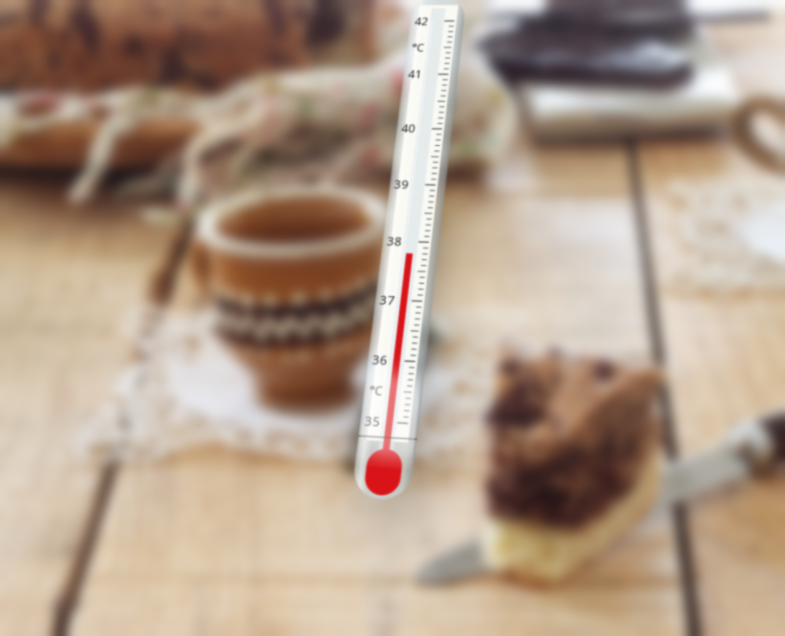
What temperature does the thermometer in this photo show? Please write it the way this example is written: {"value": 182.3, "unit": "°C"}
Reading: {"value": 37.8, "unit": "°C"}
